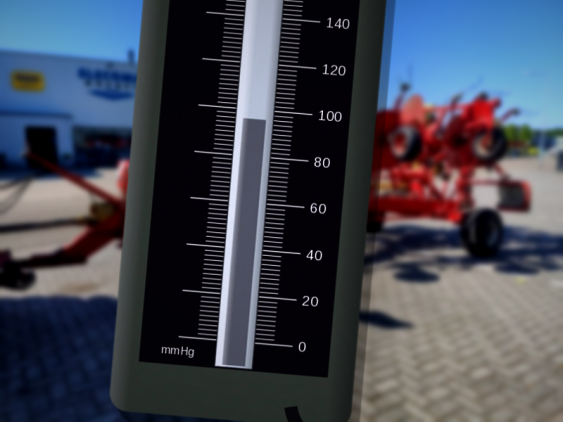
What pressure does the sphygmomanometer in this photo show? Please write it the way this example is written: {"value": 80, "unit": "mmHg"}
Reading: {"value": 96, "unit": "mmHg"}
